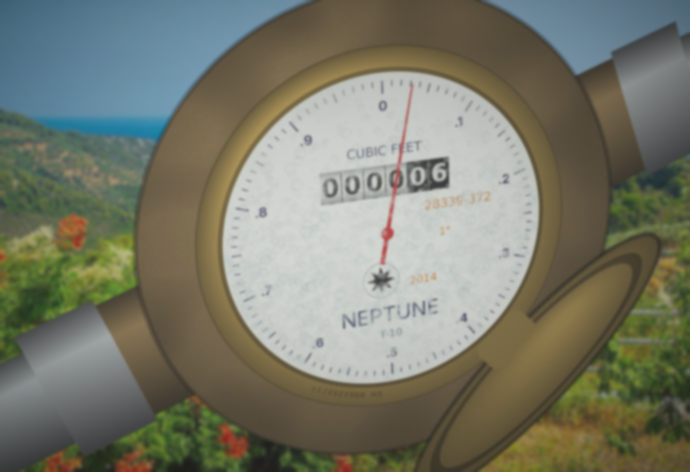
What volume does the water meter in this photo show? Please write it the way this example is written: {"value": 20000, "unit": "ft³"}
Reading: {"value": 6.03, "unit": "ft³"}
